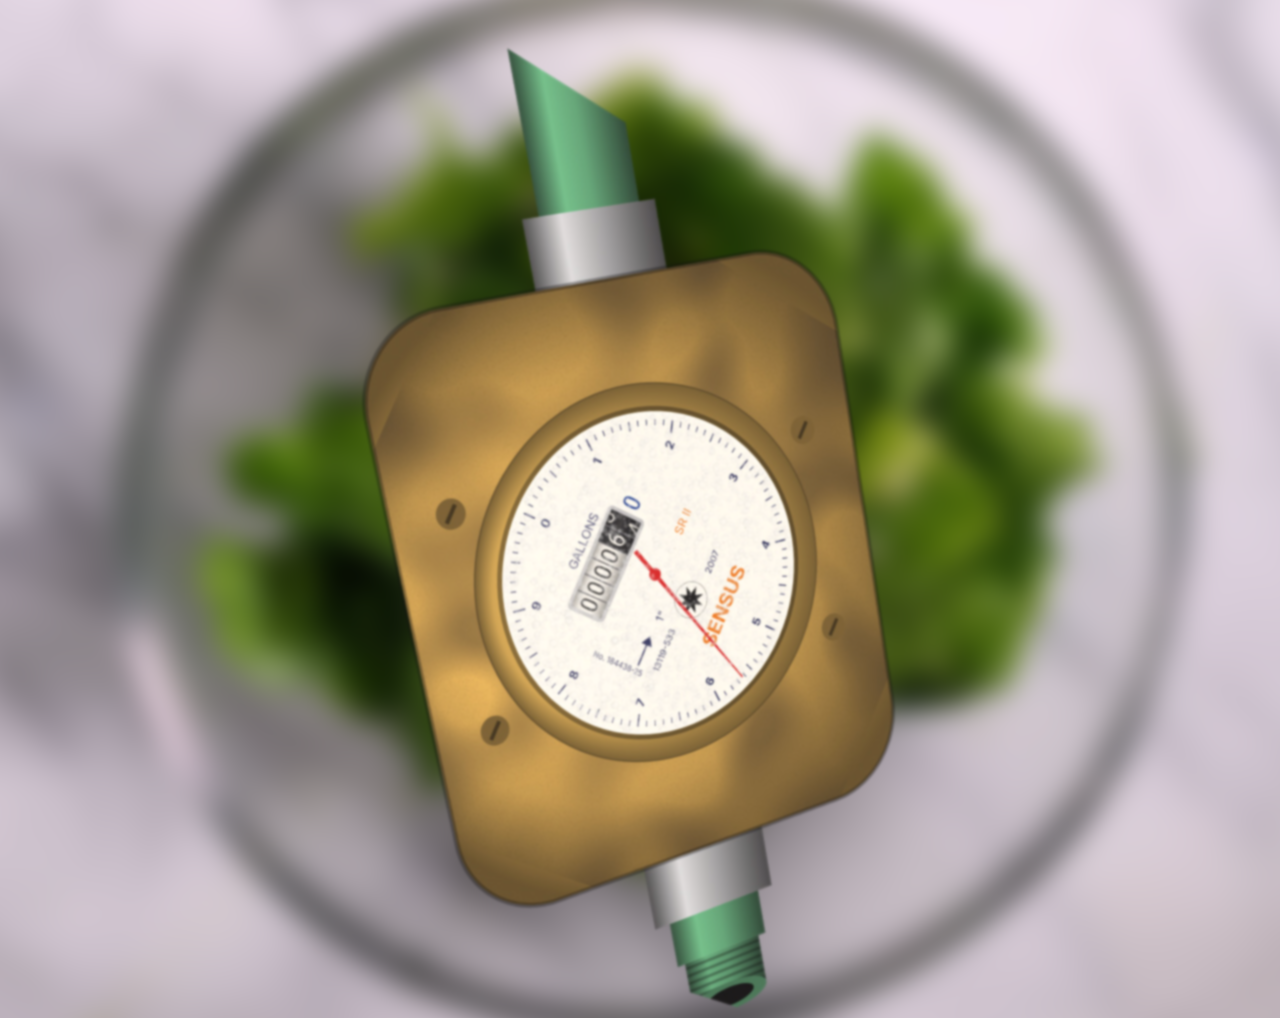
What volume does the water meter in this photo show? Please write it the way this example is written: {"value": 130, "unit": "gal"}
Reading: {"value": 635.6, "unit": "gal"}
